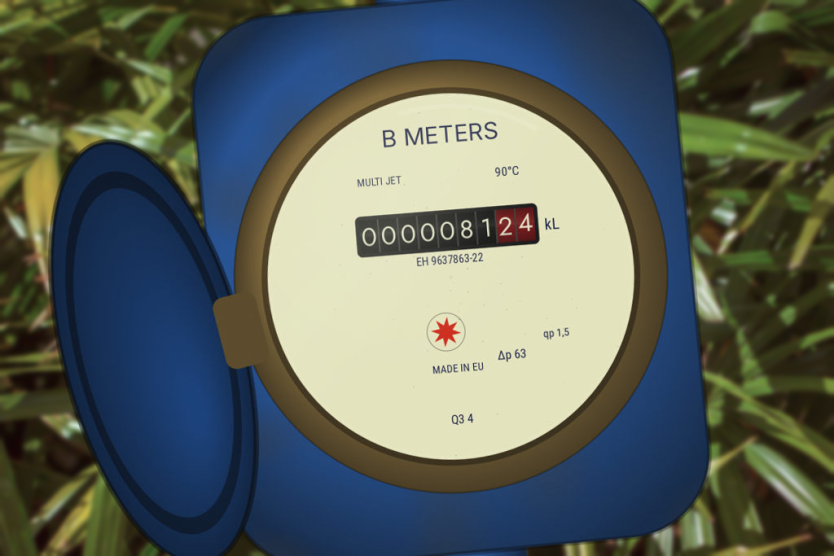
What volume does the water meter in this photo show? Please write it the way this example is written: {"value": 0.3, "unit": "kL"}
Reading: {"value": 81.24, "unit": "kL"}
